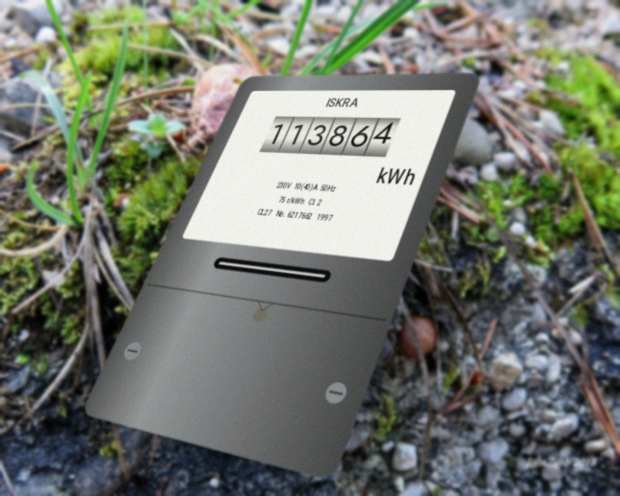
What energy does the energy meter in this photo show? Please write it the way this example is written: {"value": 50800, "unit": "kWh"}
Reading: {"value": 113864, "unit": "kWh"}
